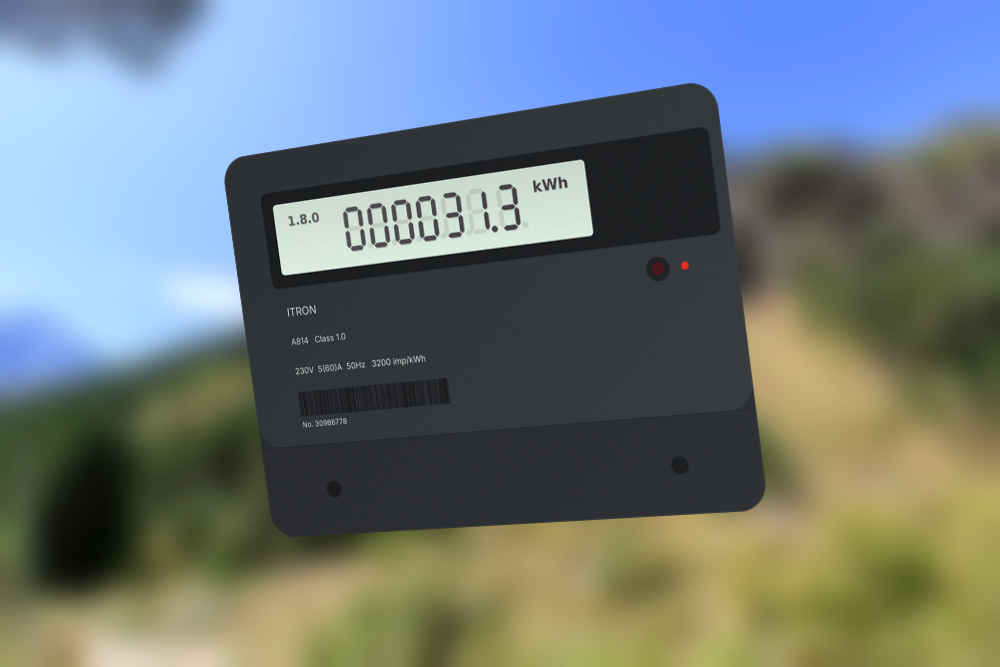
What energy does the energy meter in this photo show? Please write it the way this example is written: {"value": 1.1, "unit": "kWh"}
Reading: {"value": 31.3, "unit": "kWh"}
